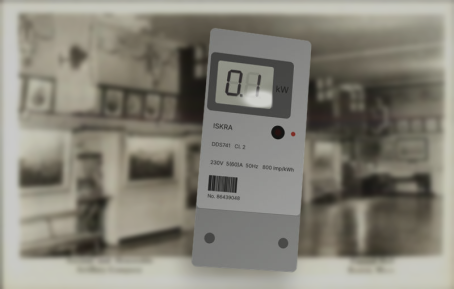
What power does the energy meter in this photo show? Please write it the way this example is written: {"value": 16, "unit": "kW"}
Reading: {"value": 0.1, "unit": "kW"}
